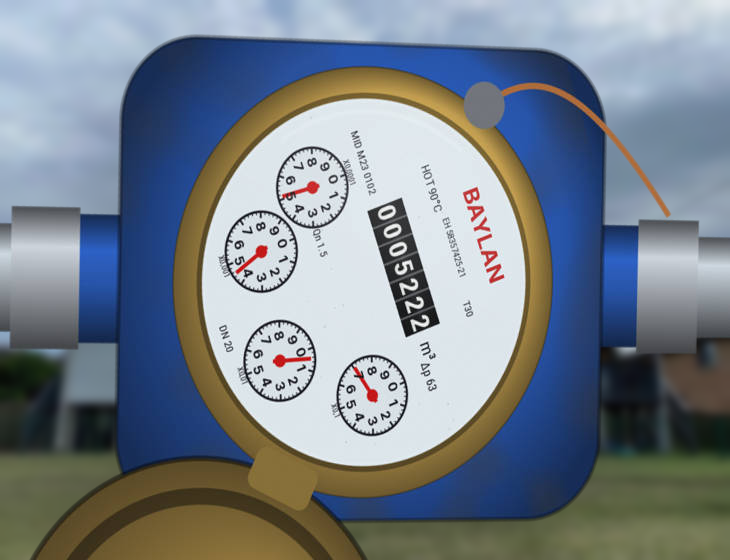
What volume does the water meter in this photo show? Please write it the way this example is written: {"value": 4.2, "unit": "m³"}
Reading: {"value": 5222.7045, "unit": "m³"}
